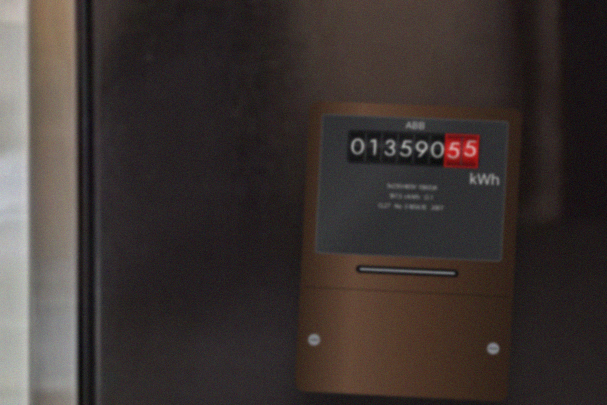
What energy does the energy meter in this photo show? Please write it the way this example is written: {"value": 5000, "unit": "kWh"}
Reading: {"value": 13590.55, "unit": "kWh"}
